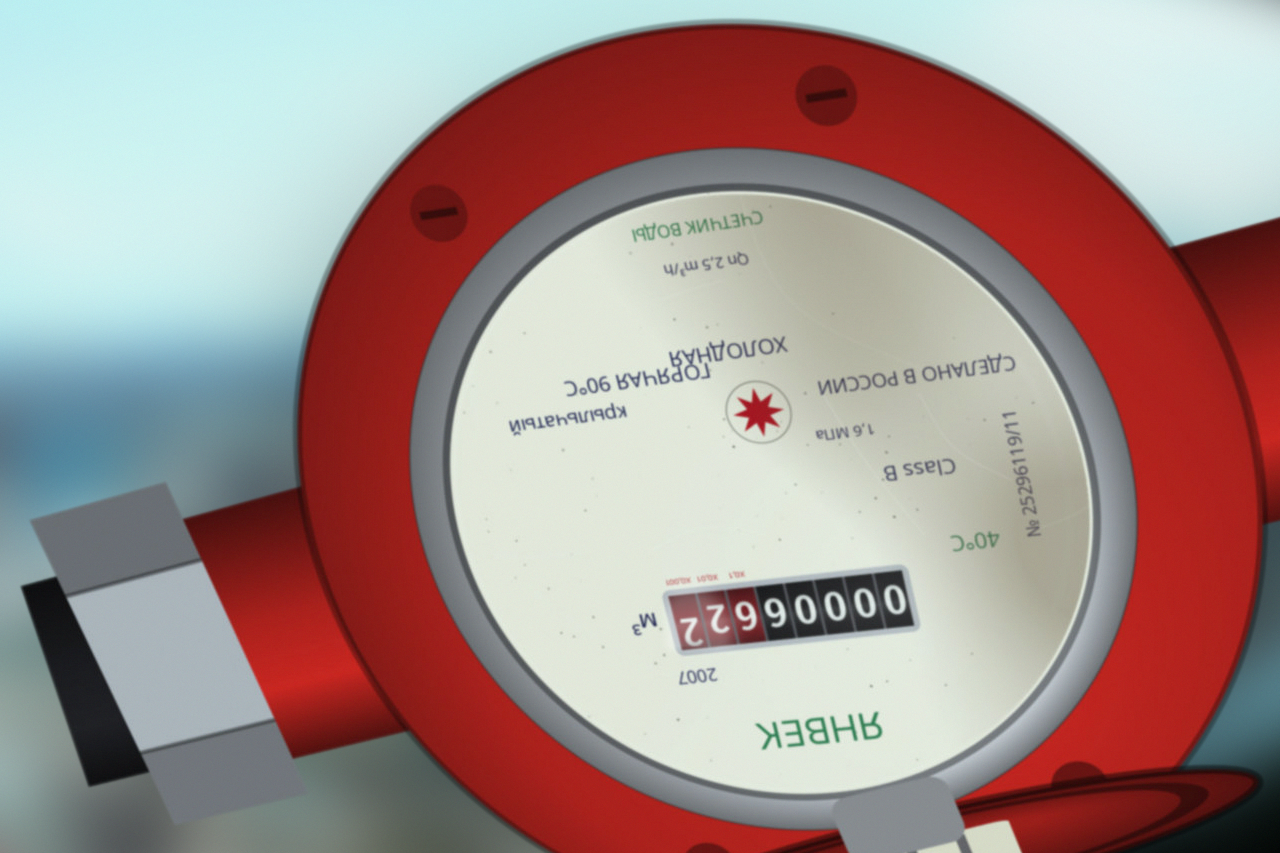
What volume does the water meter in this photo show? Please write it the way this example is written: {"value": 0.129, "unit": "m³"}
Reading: {"value": 6.622, "unit": "m³"}
